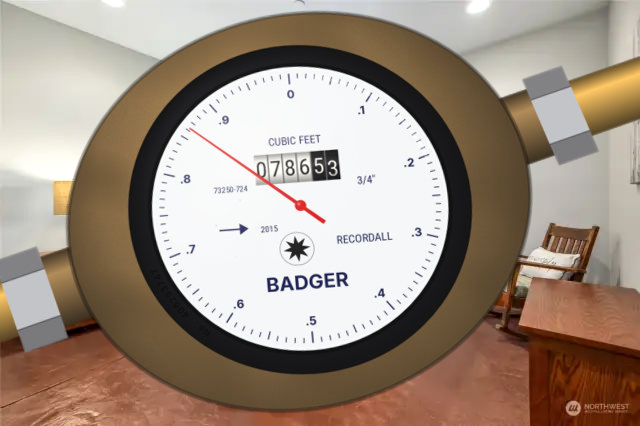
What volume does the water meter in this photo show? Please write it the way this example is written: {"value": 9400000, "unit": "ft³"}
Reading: {"value": 78652.86, "unit": "ft³"}
